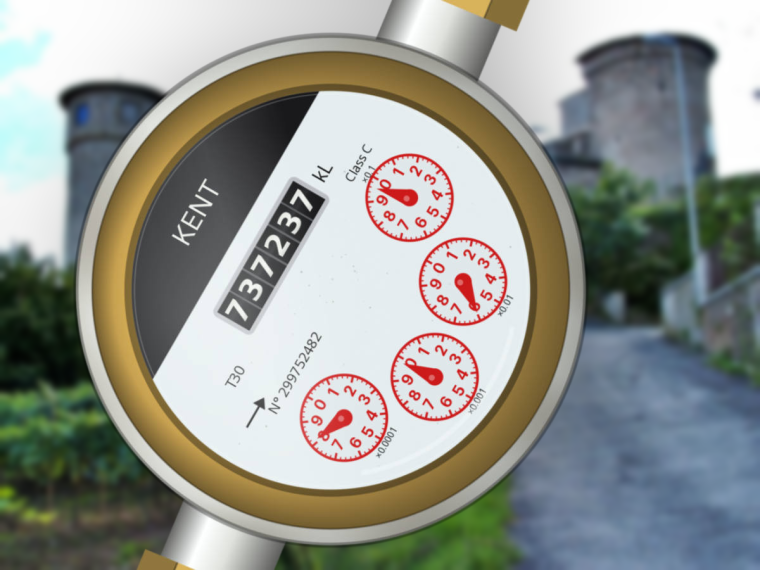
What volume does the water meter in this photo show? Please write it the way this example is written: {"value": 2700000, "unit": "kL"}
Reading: {"value": 737236.9598, "unit": "kL"}
